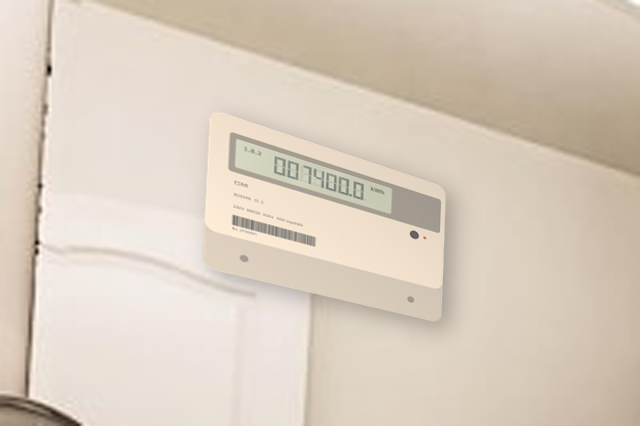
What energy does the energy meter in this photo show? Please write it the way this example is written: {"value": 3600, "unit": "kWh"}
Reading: {"value": 7400.0, "unit": "kWh"}
